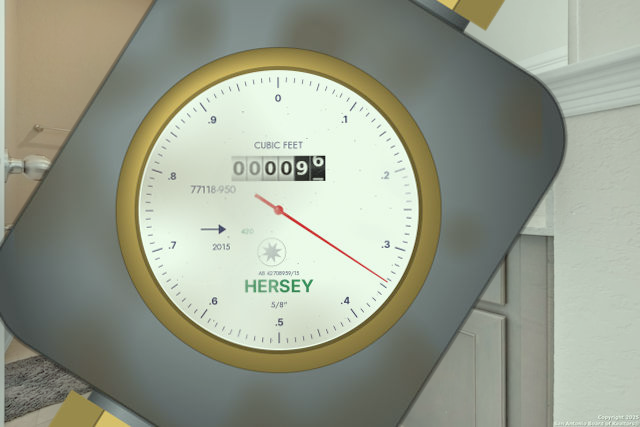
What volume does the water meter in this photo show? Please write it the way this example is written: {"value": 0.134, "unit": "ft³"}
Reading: {"value": 96.34, "unit": "ft³"}
